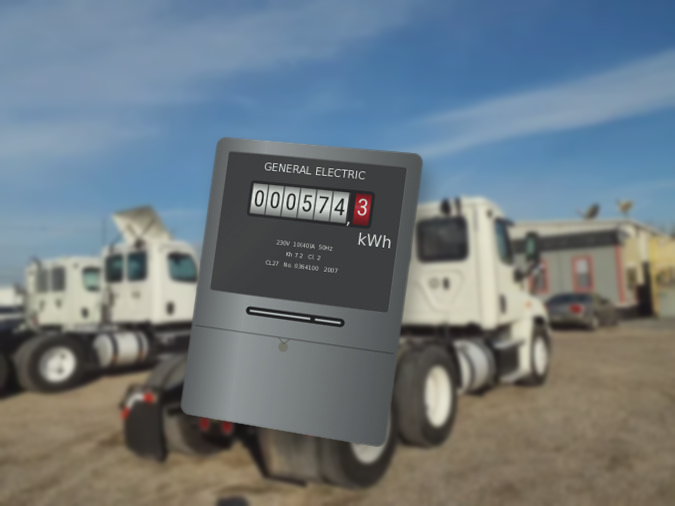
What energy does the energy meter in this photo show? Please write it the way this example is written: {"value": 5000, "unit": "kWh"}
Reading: {"value": 574.3, "unit": "kWh"}
